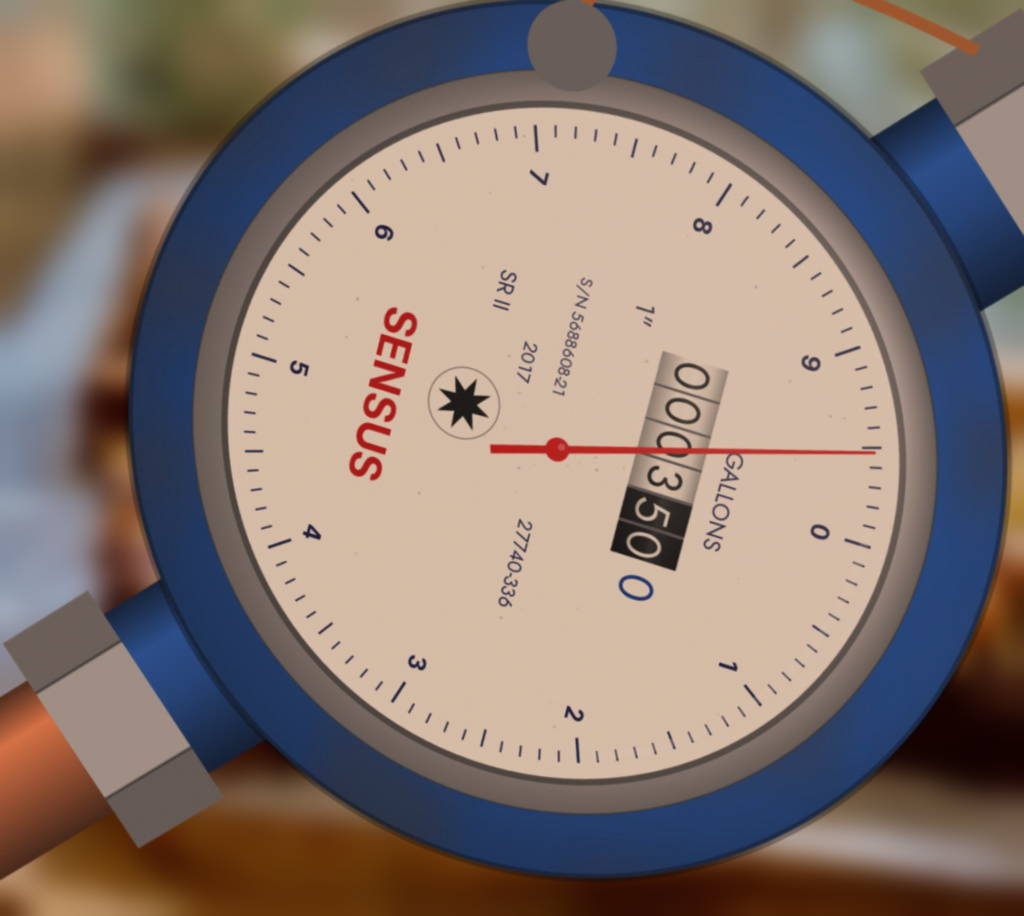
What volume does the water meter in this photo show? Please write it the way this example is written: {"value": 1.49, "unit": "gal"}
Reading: {"value": 3499.5, "unit": "gal"}
